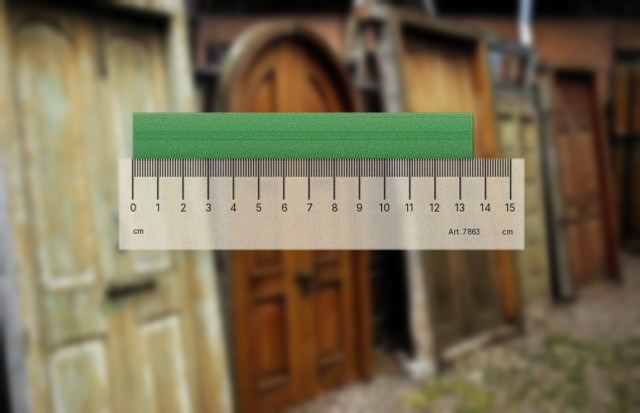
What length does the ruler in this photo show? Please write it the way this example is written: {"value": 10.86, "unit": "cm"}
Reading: {"value": 13.5, "unit": "cm"}
